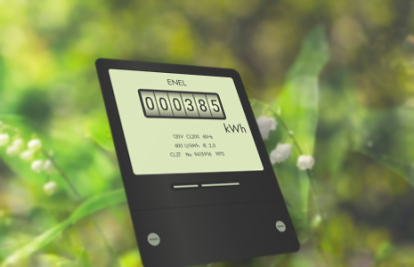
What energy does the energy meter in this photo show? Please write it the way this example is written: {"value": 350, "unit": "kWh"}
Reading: {"value": 385, "unit": "kWh"}
